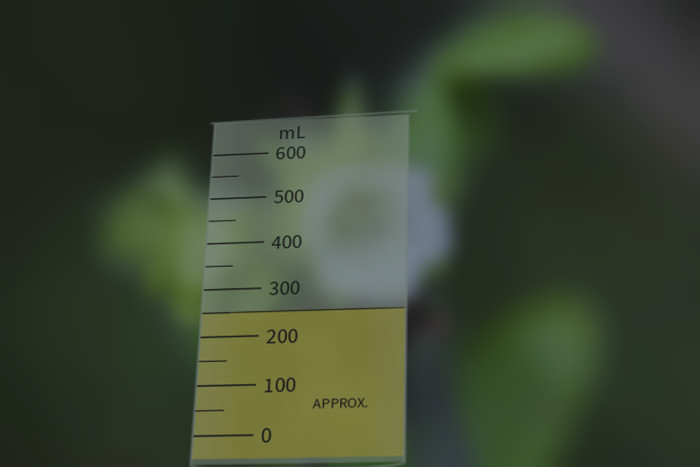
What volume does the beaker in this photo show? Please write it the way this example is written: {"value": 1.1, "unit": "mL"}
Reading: {"value": 250, "unit": "mL"}
